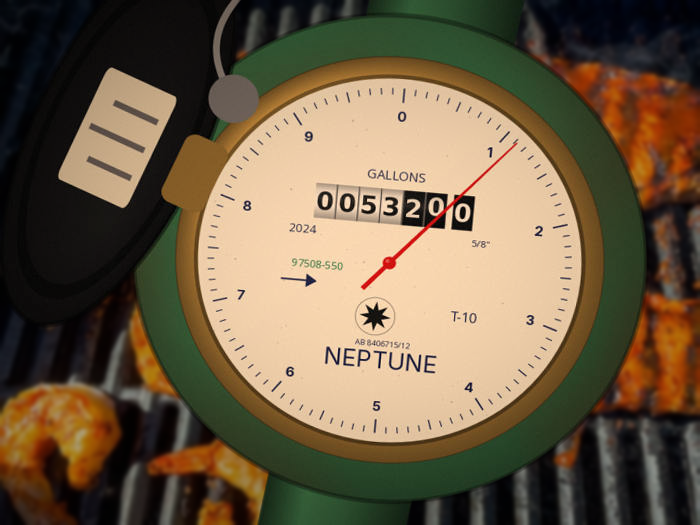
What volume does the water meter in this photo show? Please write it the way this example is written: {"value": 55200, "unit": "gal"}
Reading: {"value": 53201.1, "unit": "gal"}
